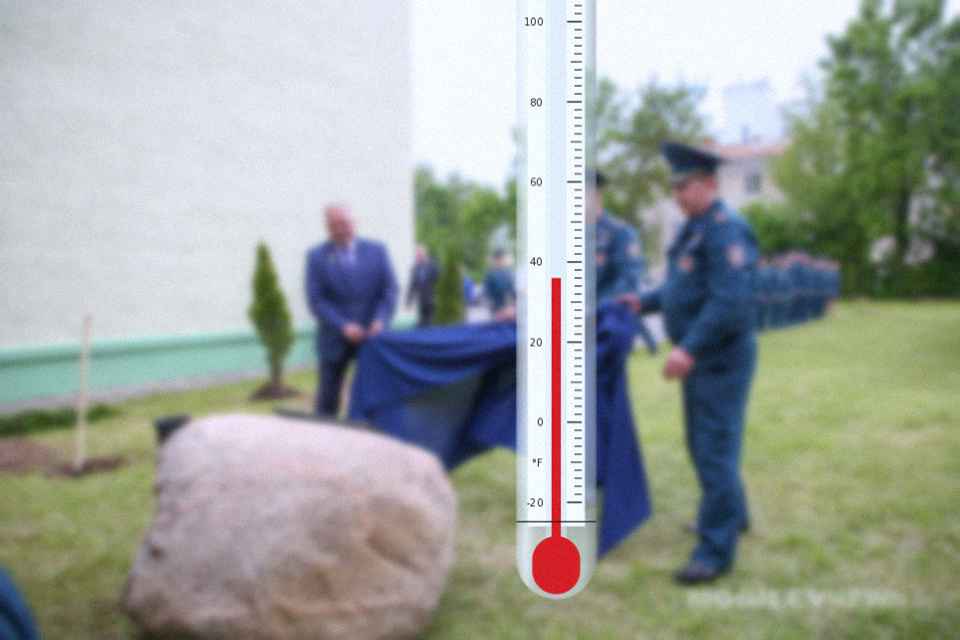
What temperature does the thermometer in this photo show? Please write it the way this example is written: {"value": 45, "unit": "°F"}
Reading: {"value": 36, "unit": "°F"}
